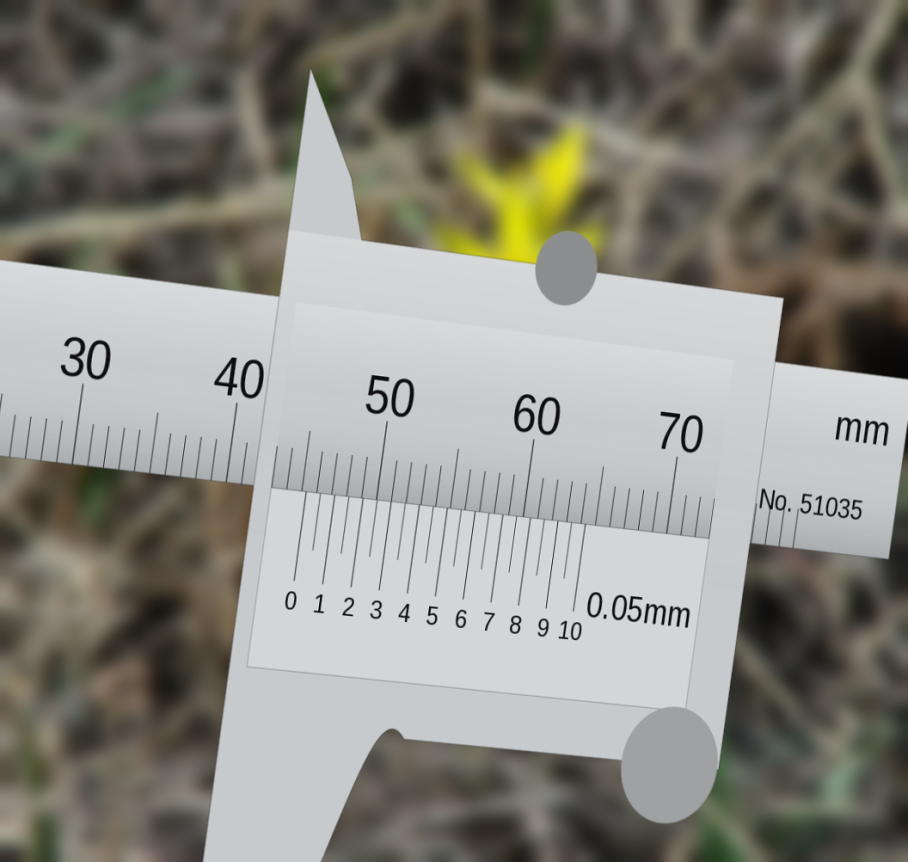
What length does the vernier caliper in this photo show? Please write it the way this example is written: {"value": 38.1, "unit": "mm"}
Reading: {"value": 45.3, "unit": "mm"}
